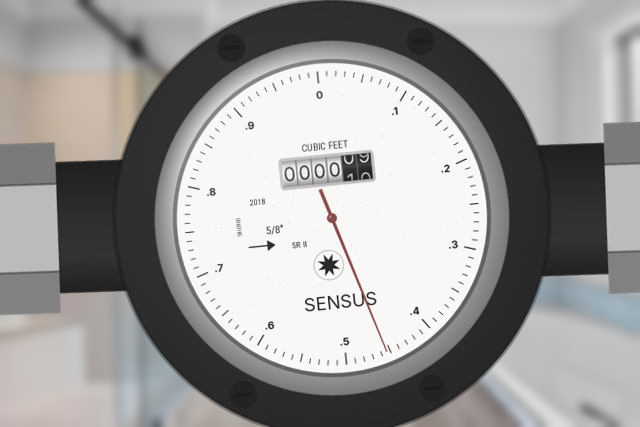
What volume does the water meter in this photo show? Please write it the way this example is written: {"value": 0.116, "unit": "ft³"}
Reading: {"value": 9.45, "unit": "ft³"}
